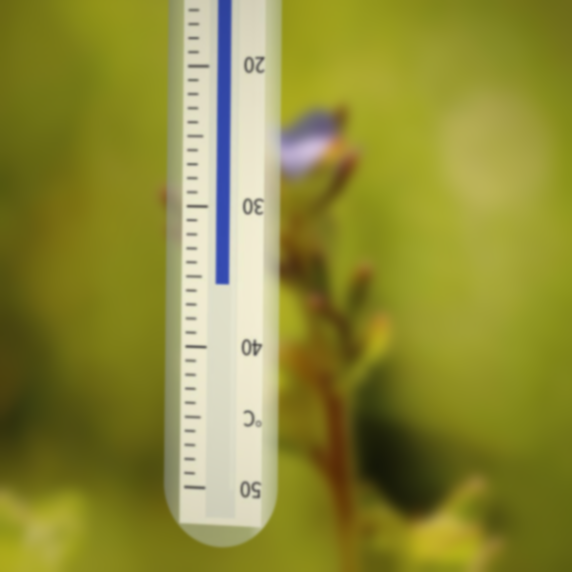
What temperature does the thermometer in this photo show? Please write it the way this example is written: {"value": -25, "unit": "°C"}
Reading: {"value": 35.5, "unit": "°C"}
